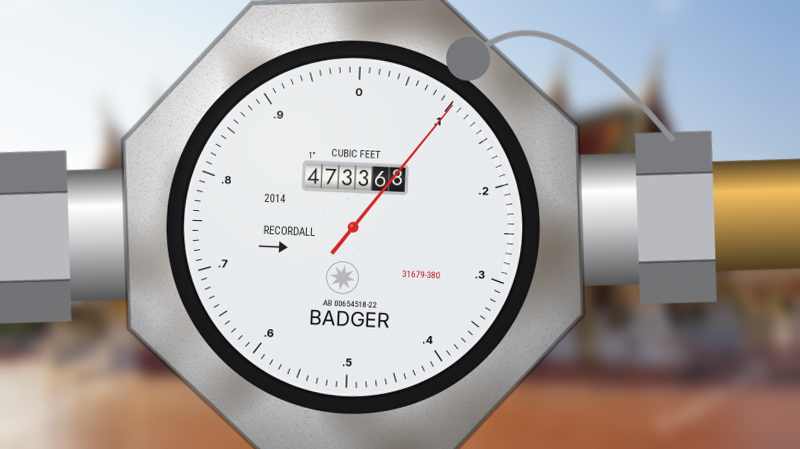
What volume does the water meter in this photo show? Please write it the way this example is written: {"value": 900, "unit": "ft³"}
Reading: {"value": 473368.10, "unit": "ft³"}
